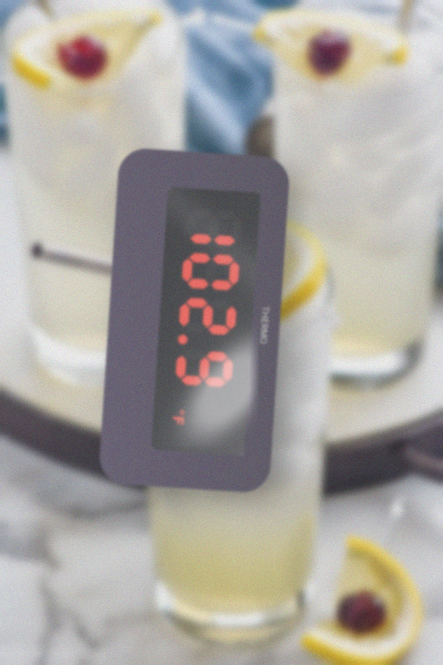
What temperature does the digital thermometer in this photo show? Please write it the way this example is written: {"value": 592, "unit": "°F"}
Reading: {"value": 102.9, "unit": "°F"}
